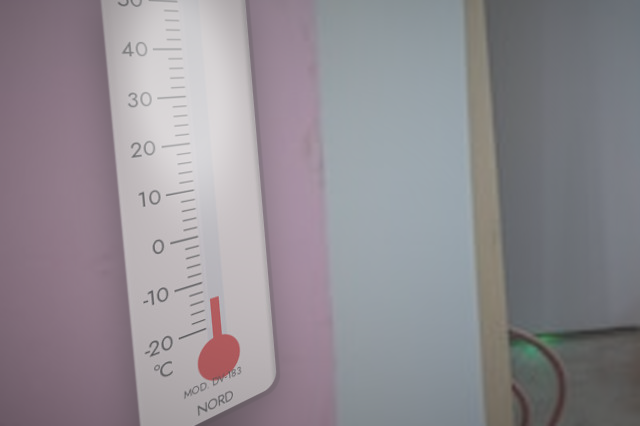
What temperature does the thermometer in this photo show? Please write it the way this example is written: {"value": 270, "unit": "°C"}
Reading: {"value": -14, "unit": "°C"}
